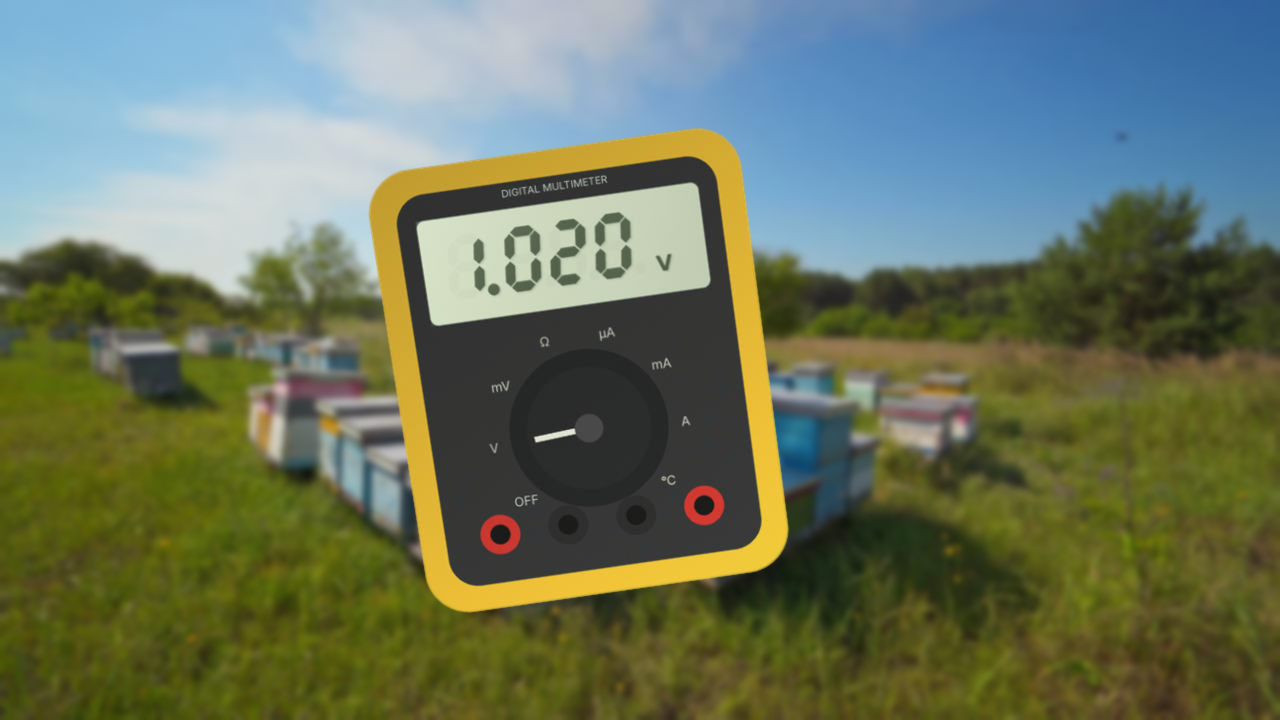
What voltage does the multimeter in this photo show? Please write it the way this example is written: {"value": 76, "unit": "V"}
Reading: {"value": 1.020, "unit": "V"}
